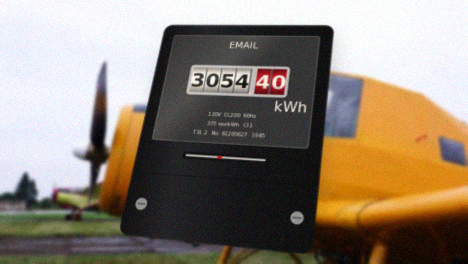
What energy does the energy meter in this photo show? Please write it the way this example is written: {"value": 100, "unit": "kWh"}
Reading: {"value": 3054.40, "unit": "kWh"}
